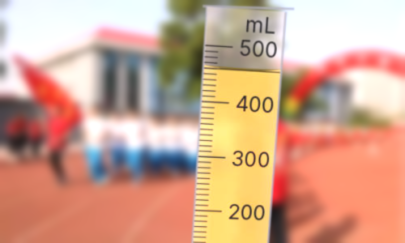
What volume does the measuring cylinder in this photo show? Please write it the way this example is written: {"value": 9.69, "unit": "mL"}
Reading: {"value": 460, "unit": "mL"}
